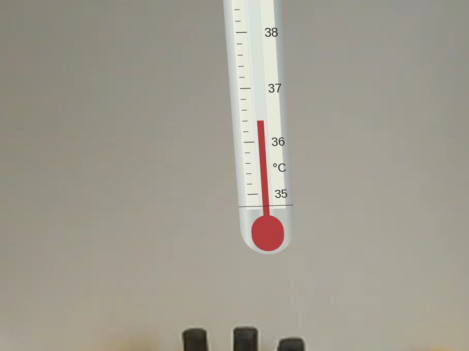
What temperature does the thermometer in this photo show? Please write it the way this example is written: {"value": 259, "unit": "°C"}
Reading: {"value": 36.4, "unit": "°C"}
